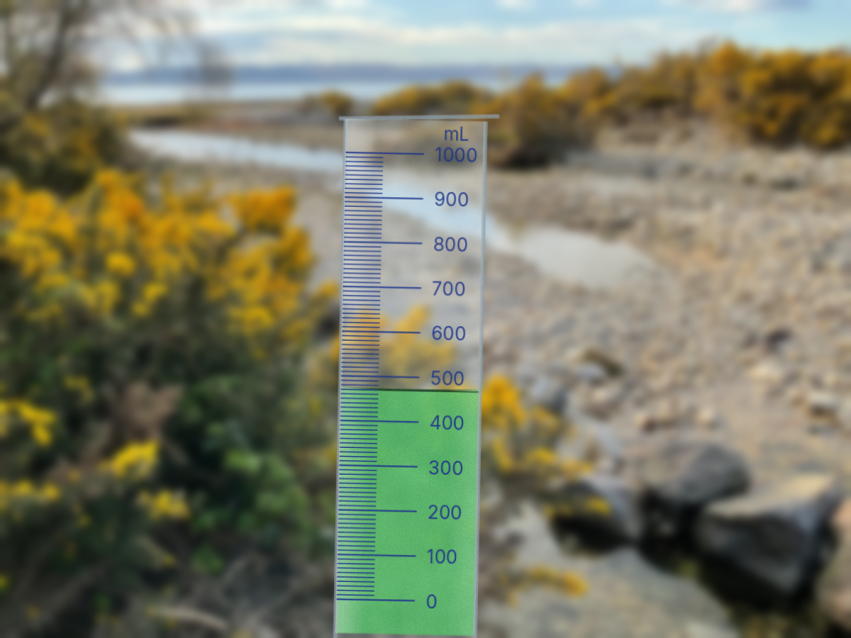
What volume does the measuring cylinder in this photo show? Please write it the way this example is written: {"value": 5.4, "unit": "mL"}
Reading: {"value": 470, "unit": "mL"}
